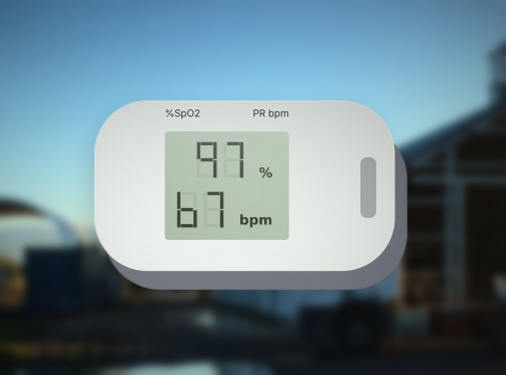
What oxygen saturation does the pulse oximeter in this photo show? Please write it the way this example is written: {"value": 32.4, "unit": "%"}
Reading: {"value": 97, "unit": "%"}
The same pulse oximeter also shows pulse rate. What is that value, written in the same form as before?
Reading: {"value": 67, "unit": "bpm"}
